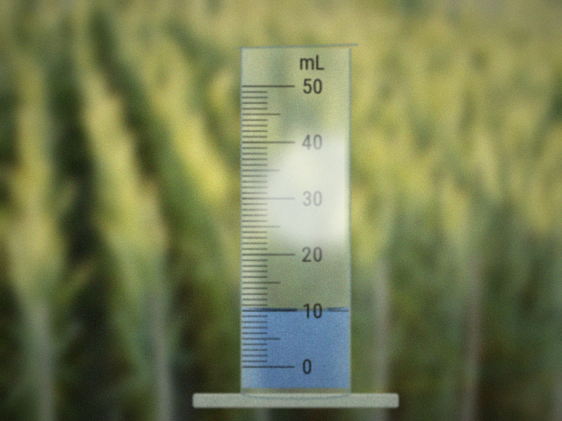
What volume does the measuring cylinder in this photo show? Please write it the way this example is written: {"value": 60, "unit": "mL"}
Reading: {"value": 10, "unit": "mL"}
